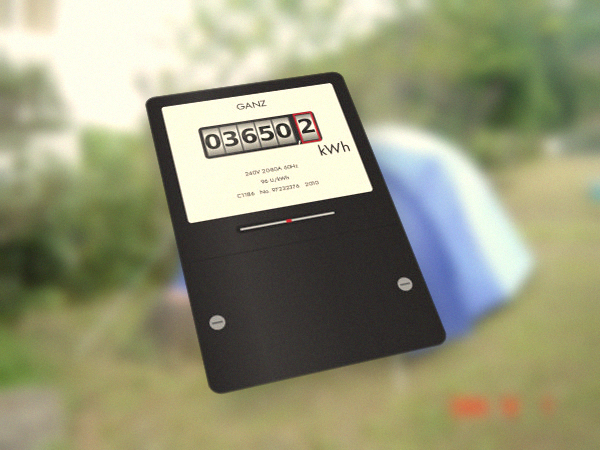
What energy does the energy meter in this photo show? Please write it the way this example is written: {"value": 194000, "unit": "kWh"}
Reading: {"value": 3650.2, "unit": "kWh"}
